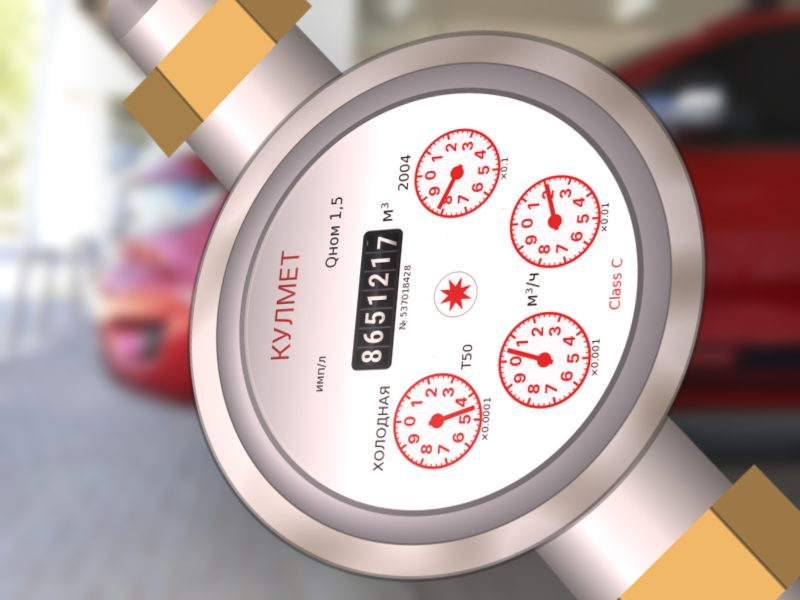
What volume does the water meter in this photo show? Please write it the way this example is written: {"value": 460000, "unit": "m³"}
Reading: {"value": 8651216.8204, "unit": "m³"}
